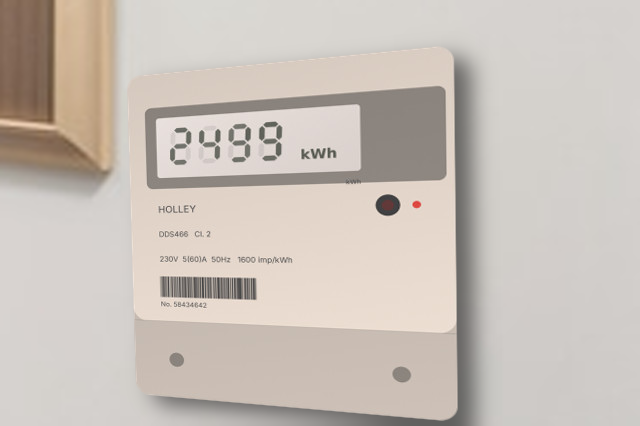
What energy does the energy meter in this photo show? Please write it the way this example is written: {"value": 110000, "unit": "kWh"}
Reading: {"value": 2499, "unit": "kWh"}
